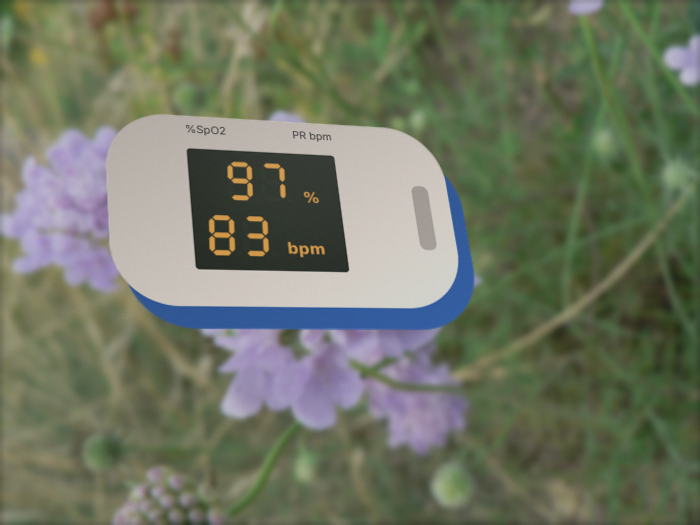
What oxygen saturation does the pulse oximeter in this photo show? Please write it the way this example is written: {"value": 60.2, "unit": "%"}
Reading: {"value": 97, "unit": "%"}
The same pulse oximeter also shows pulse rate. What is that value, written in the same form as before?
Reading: {"value": 83, "unit": "bpm"}
